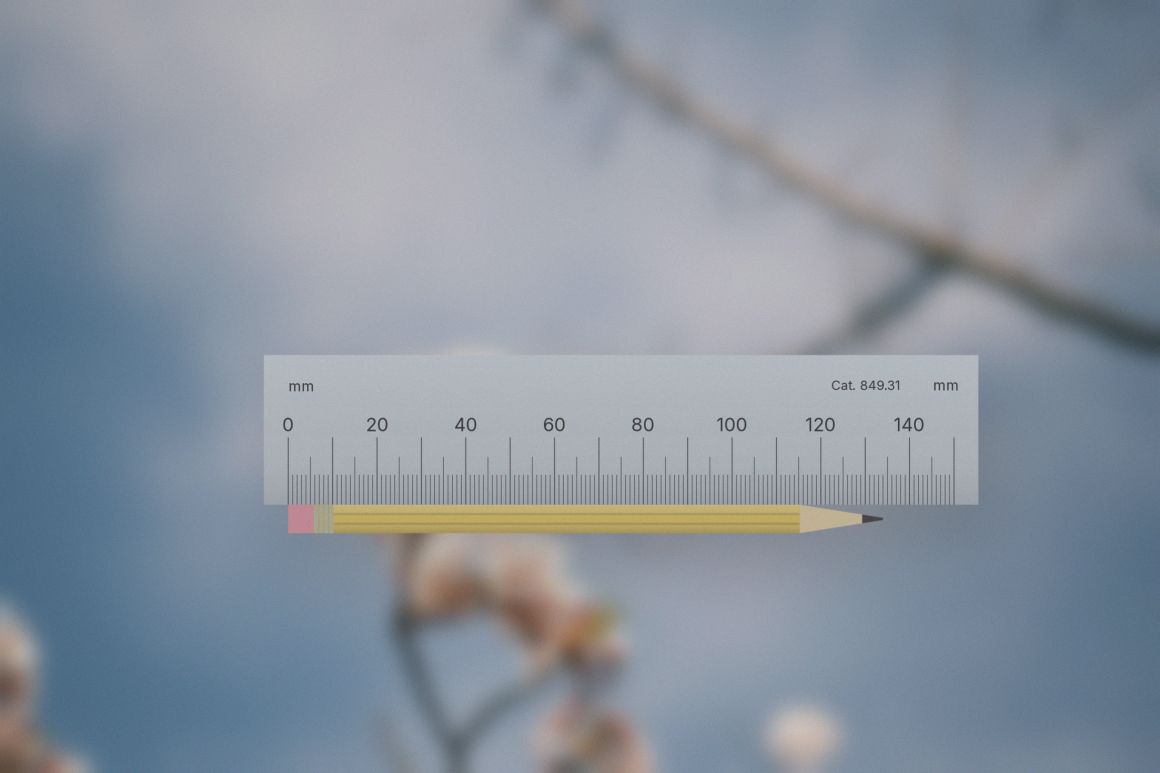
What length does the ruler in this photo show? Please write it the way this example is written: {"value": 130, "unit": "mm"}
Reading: {"value": 134, "unit": "mm"}
